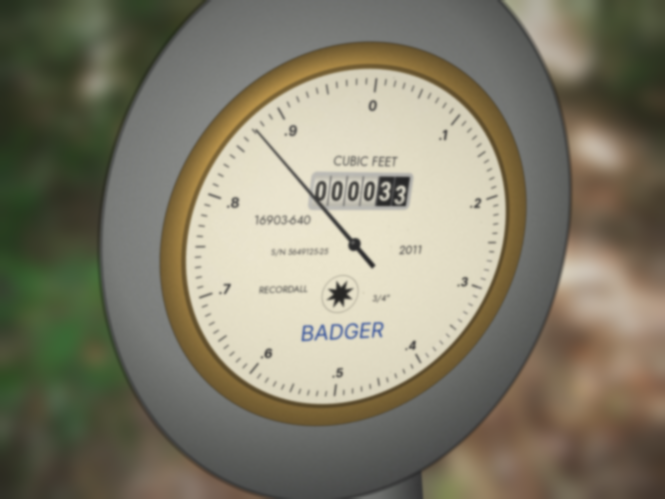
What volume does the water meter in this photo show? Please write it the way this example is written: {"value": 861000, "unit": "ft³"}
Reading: {"value": 32.87, "unit": "ft³"}
